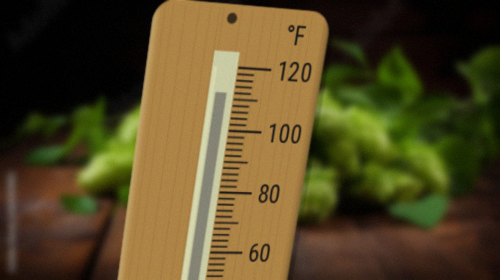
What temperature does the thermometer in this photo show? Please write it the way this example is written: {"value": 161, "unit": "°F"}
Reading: {"value": 112, "unit": "°F"}
